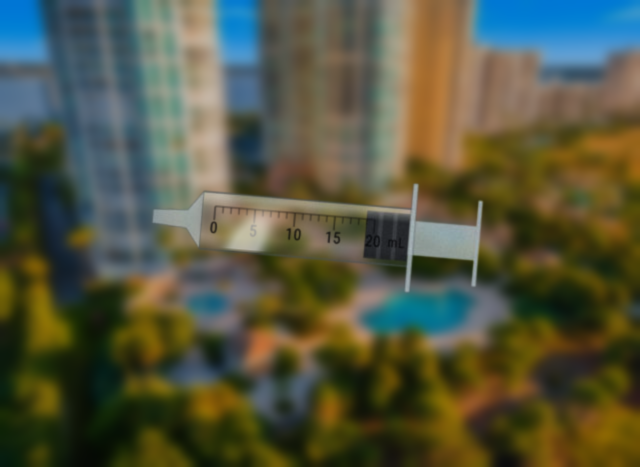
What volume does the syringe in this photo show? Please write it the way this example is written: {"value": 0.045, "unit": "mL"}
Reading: {"value": 19, "unit": "mL"}
